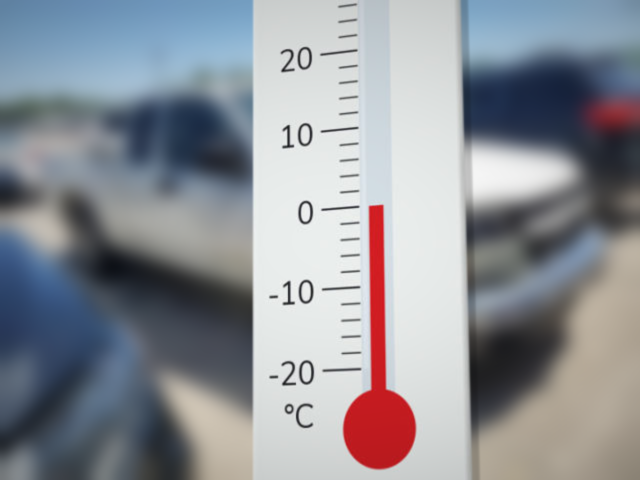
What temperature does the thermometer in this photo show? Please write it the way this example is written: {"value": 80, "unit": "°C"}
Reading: {"value": 0, "unit": "°C"}
